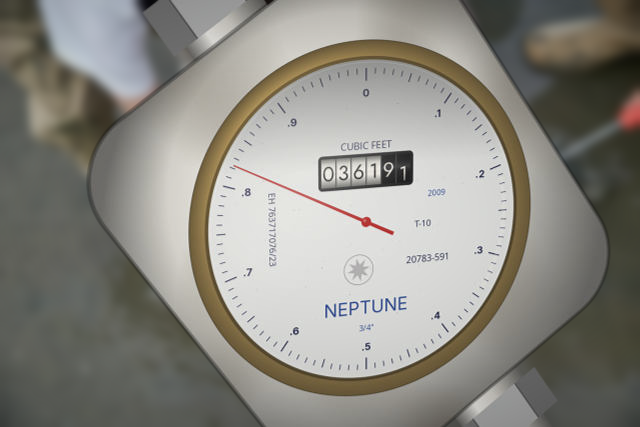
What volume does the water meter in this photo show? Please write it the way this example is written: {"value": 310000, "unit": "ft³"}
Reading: {"value": 36190.82, "unit": "ft³"}
